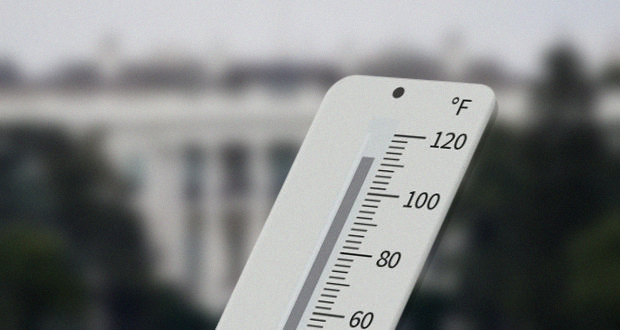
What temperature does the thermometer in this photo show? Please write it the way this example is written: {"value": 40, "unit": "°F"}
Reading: {"value": 112, "unit": "°F"}
